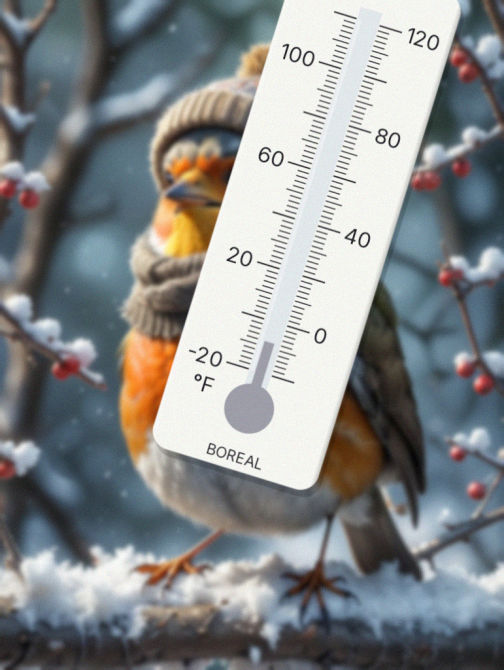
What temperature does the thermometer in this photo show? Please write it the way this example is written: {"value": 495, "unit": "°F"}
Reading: {"value": -8, "unit": "°F"}
